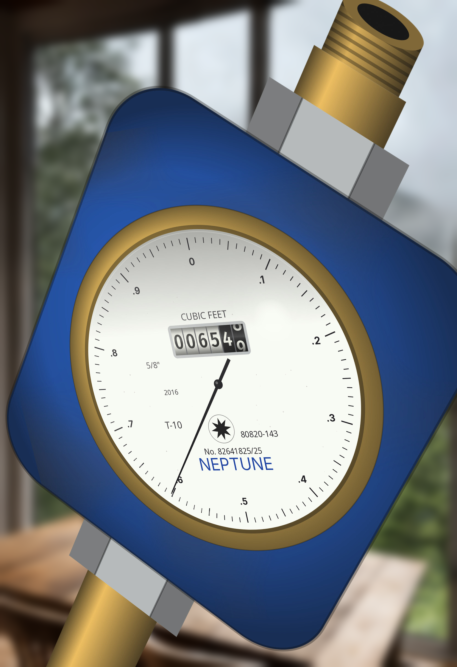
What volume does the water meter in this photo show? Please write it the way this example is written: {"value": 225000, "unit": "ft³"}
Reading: {"value": 6548.60, "unit": "ft³"}
